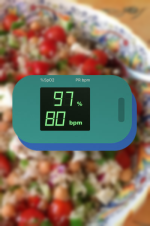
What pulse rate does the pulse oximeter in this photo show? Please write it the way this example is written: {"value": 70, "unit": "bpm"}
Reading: {"value": 80, "unit": "bpm"}
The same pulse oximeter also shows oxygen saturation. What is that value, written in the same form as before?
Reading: {"value": 97, "unit": "%"}
